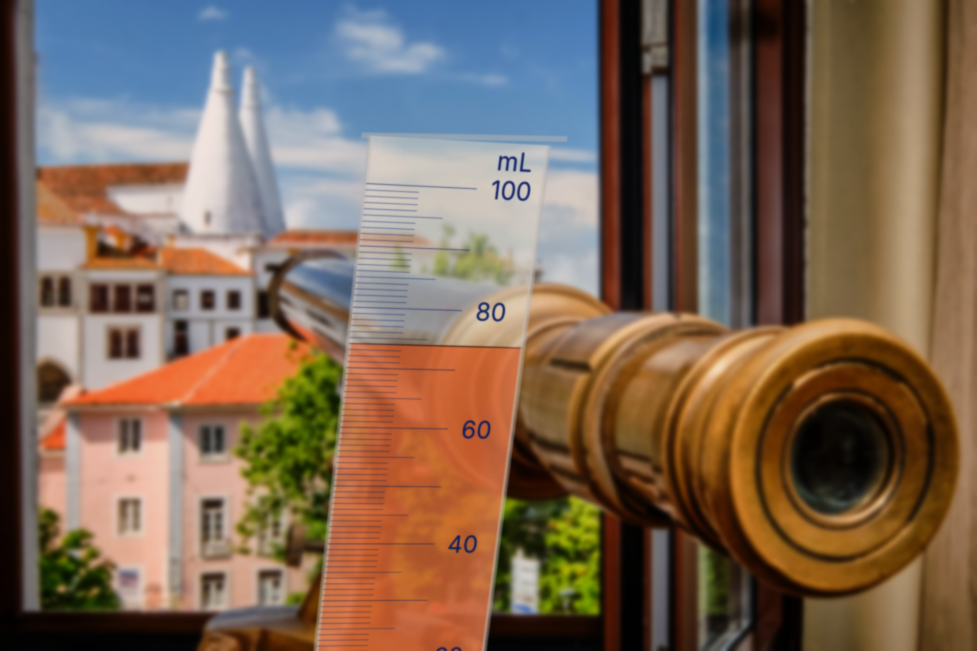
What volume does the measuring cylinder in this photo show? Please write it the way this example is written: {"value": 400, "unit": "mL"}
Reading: {"value": 74, "unit": "mL"}
